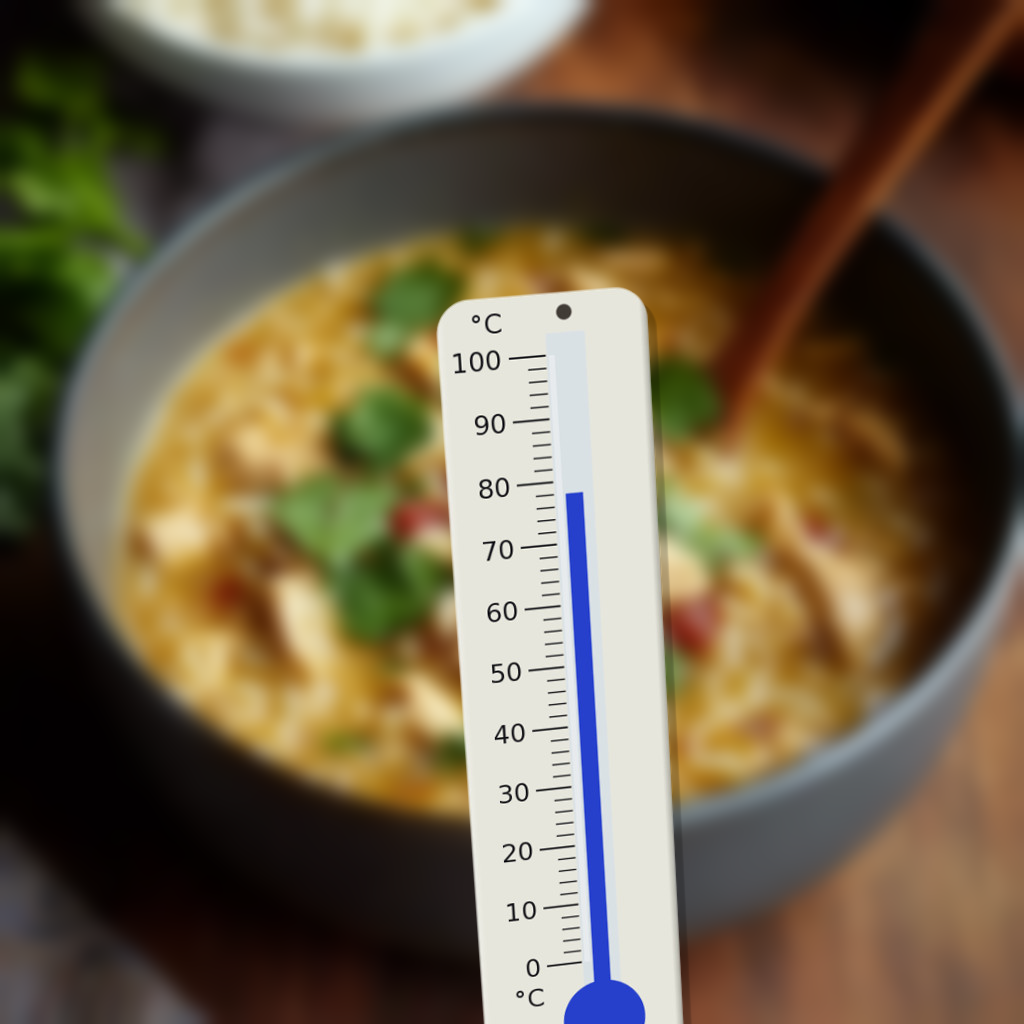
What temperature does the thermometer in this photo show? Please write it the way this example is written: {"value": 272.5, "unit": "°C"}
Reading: {"value": 78, "unit": "°C"}
